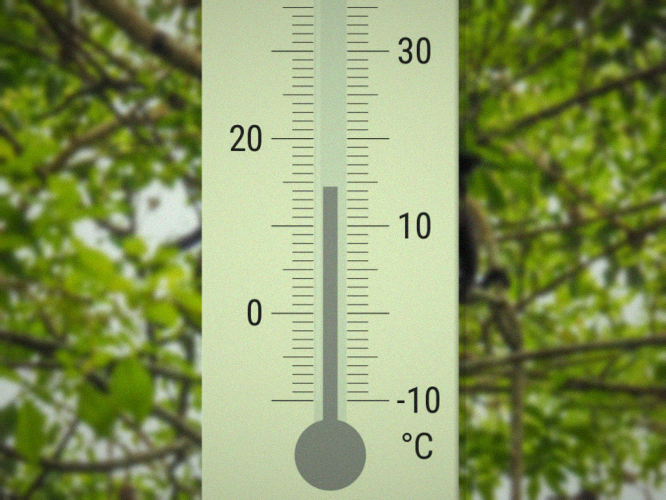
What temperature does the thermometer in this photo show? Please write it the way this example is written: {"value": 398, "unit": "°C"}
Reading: {"value": 14.5, "unit": "°C"}
